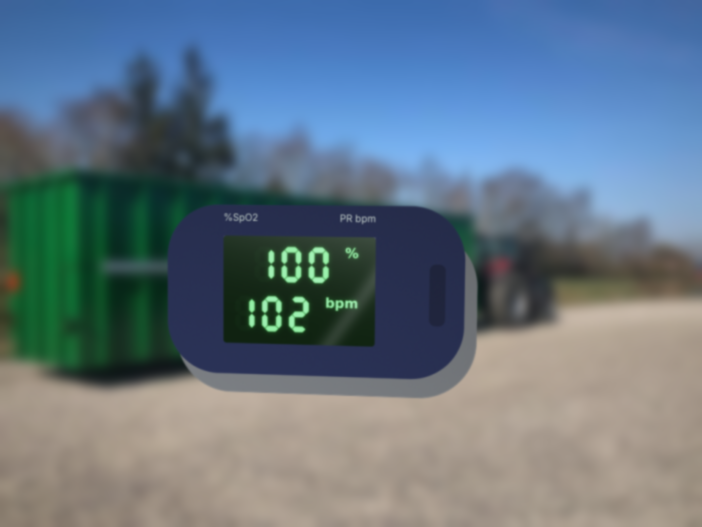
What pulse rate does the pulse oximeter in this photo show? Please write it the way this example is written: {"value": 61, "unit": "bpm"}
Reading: {"value": 102, "unit": "bpm"}
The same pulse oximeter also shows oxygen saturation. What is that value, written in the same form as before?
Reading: {"value": 100, "unit": "%"}
